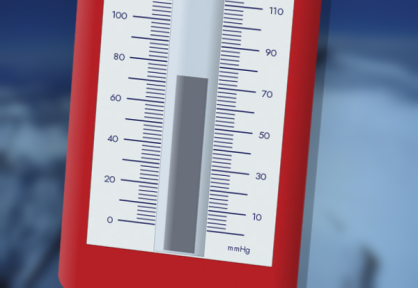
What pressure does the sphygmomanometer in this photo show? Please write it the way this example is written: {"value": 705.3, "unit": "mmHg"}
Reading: {"value": 74, "unit": "mmHg"}
